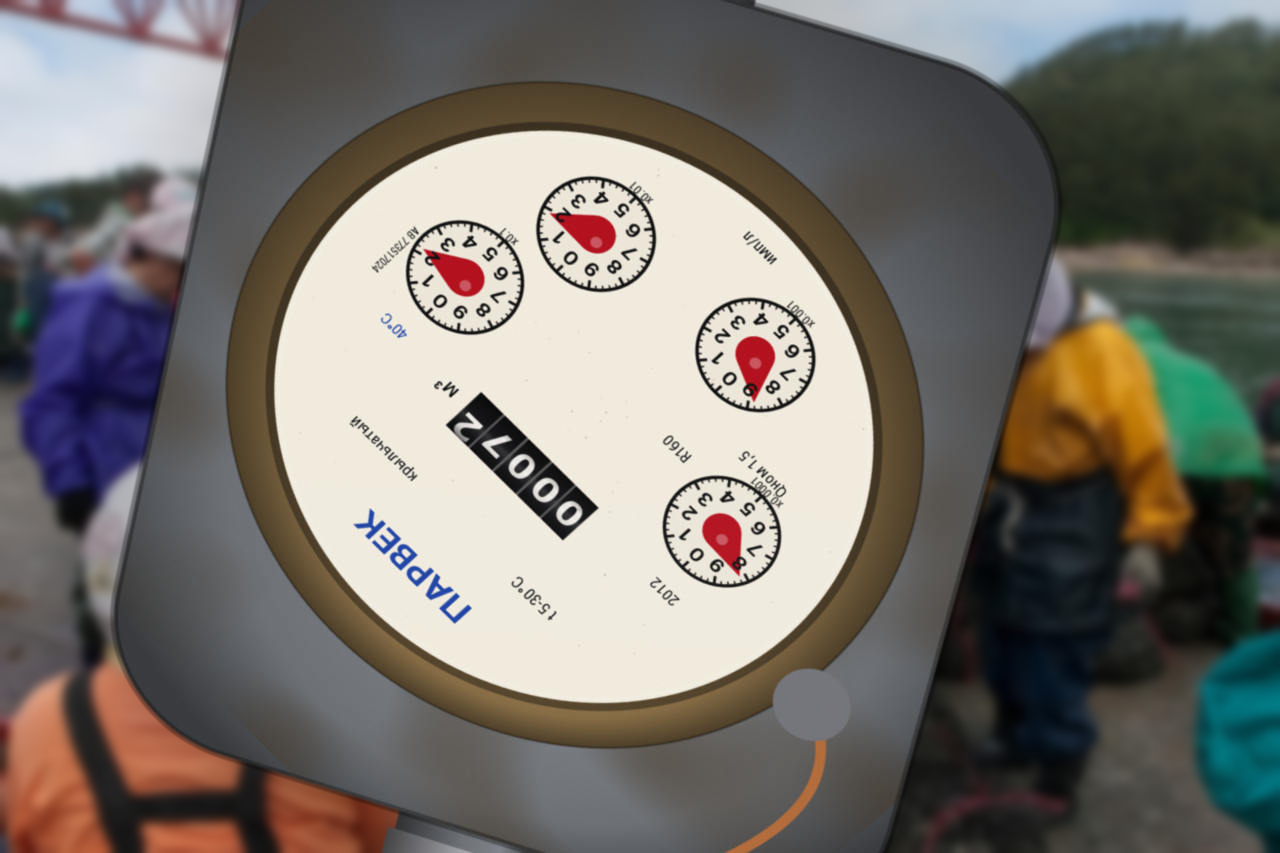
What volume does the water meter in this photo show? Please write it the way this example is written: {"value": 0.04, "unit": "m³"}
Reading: {"value": 72.2188, "unit": "m³"}
